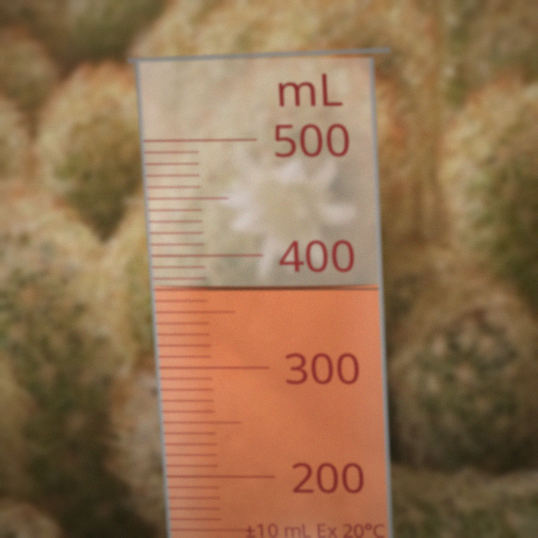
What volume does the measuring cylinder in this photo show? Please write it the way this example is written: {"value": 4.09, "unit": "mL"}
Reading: {"value": 370, "unit": "mL"}
